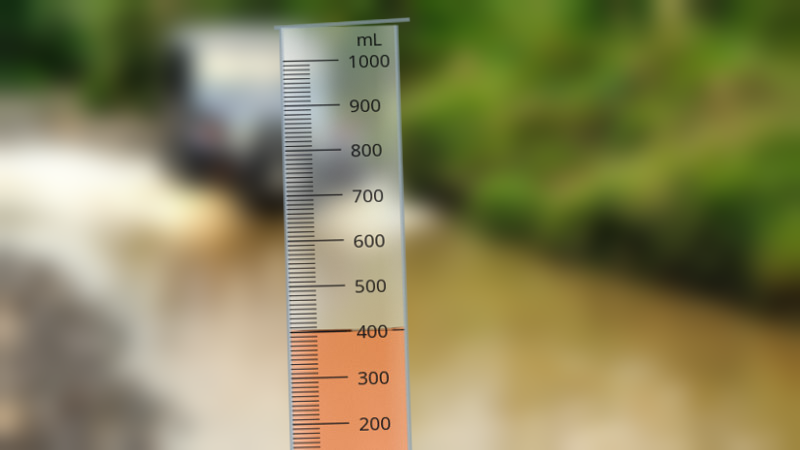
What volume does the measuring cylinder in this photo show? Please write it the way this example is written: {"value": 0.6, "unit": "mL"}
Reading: {"value": 400, "unit": "mL"}
